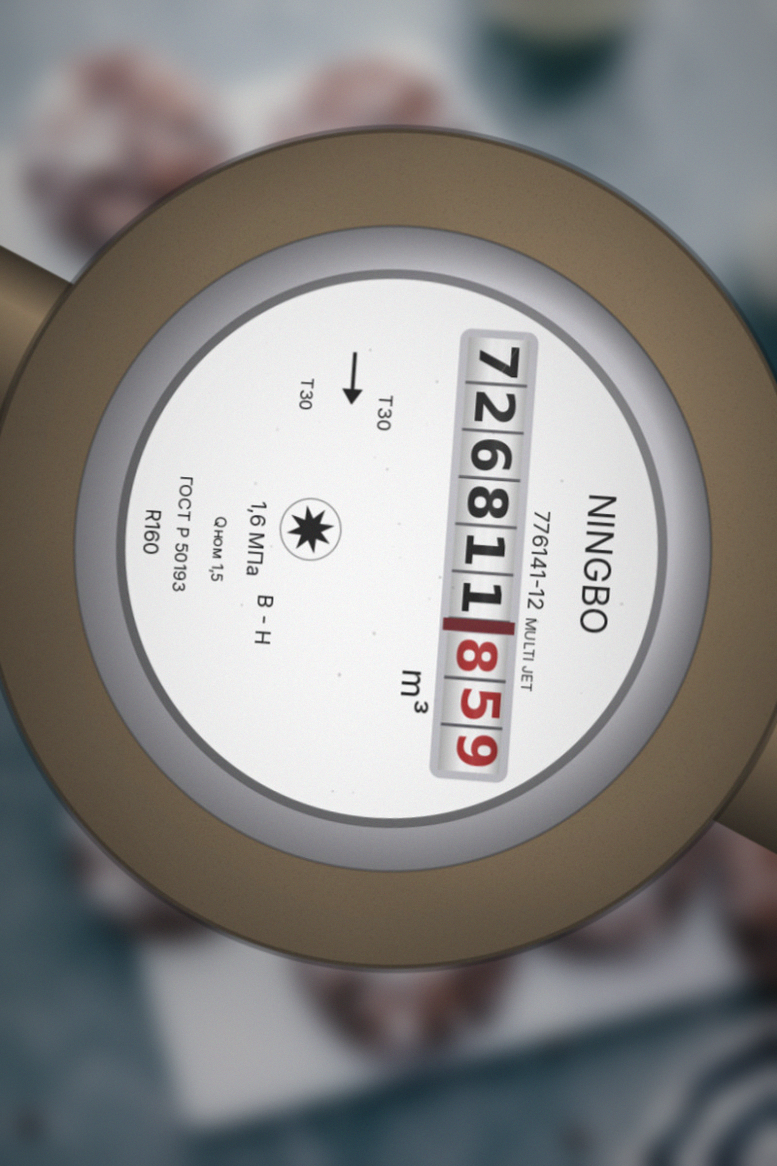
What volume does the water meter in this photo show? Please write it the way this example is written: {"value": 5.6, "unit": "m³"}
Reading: {"value": 726811.859, "unit": "m³"}
